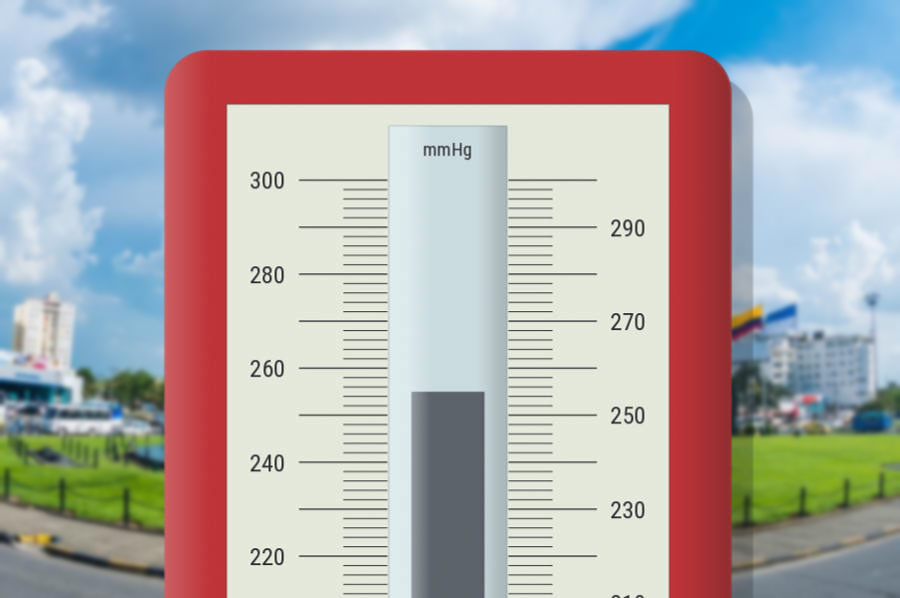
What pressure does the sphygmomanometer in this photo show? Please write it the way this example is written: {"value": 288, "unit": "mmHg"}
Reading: {"value": 255, "unit": "mmHg"}
